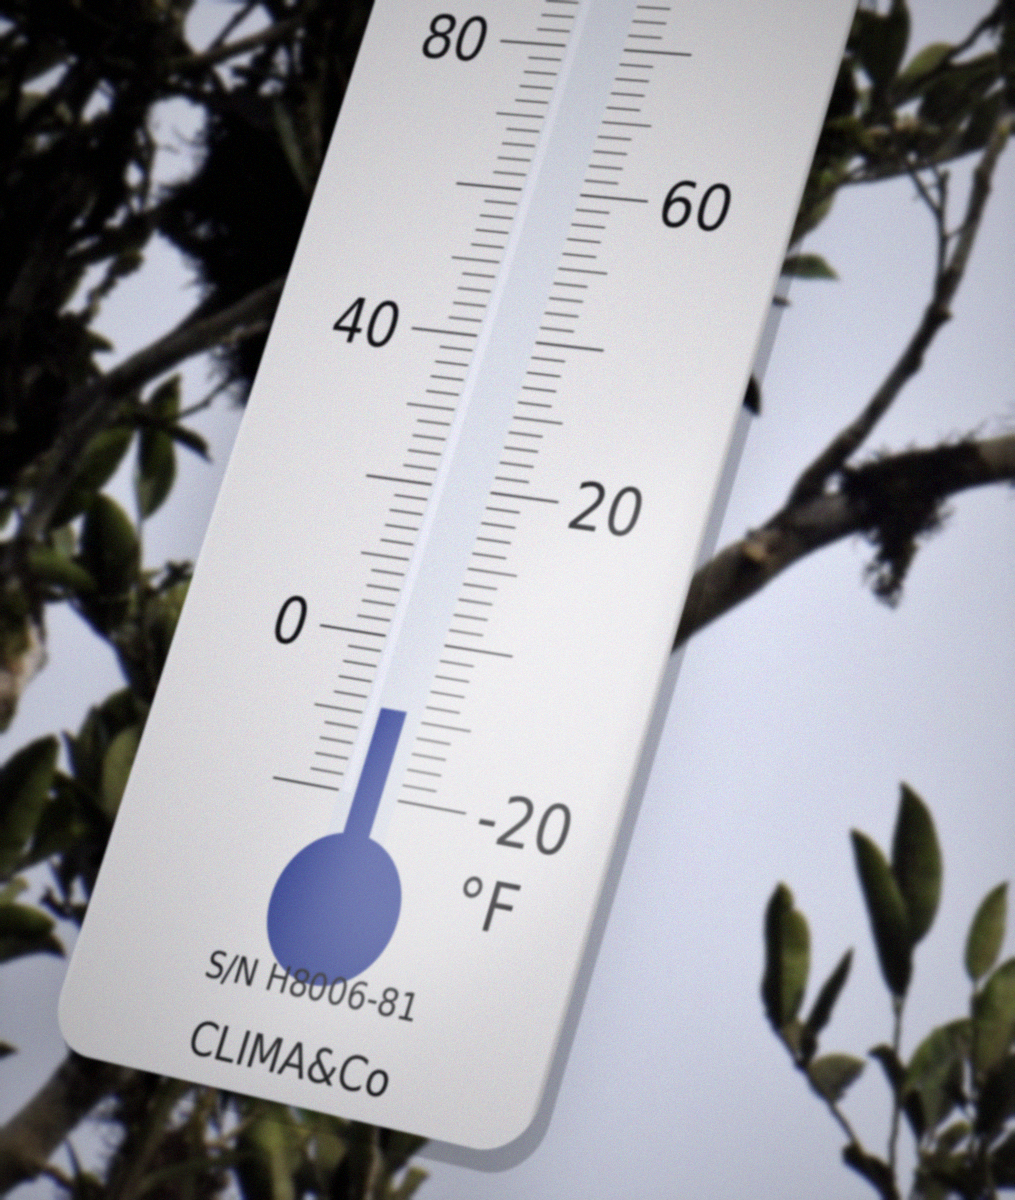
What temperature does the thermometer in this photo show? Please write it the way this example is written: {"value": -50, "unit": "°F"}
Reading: {"value": -9, "unit": "°F"}
